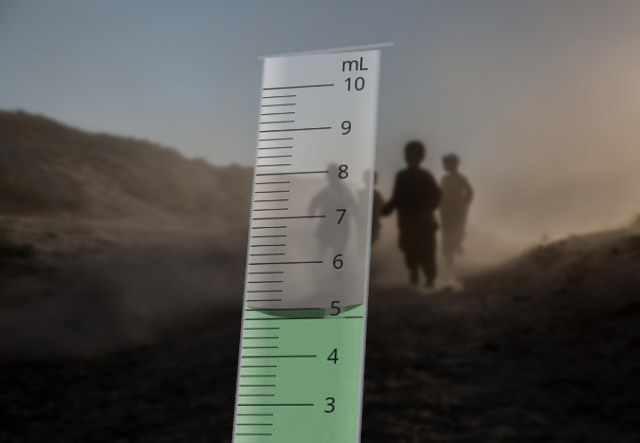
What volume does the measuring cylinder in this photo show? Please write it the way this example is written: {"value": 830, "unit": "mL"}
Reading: {"value": 4.8, "unit": "mL"}
